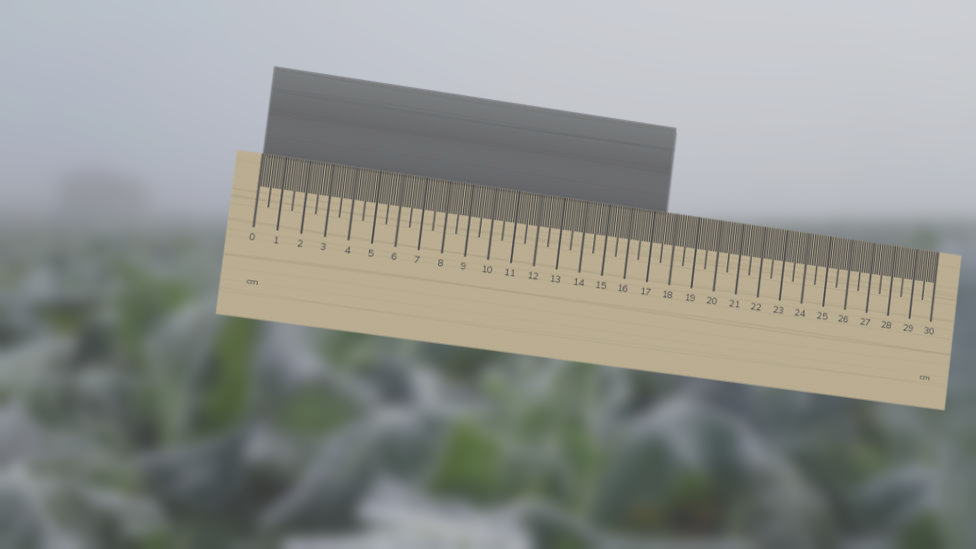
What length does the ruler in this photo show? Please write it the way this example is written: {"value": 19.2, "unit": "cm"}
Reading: {"value": 17.5, "unit": "cm"}
